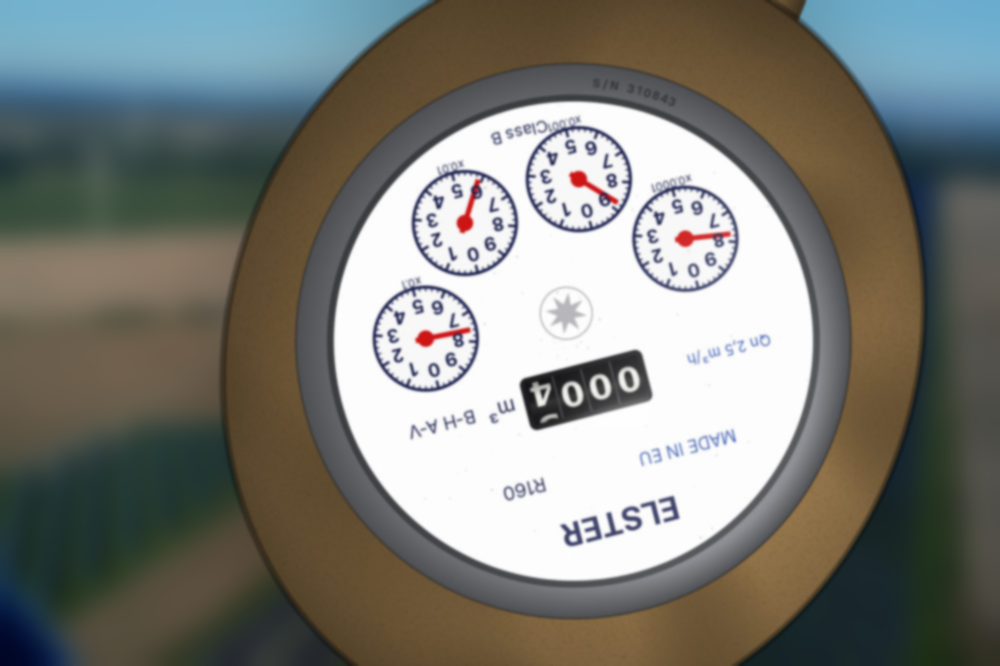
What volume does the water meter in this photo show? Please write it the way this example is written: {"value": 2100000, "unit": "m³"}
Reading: {"value": 3.7587, "unit": "m³"}
